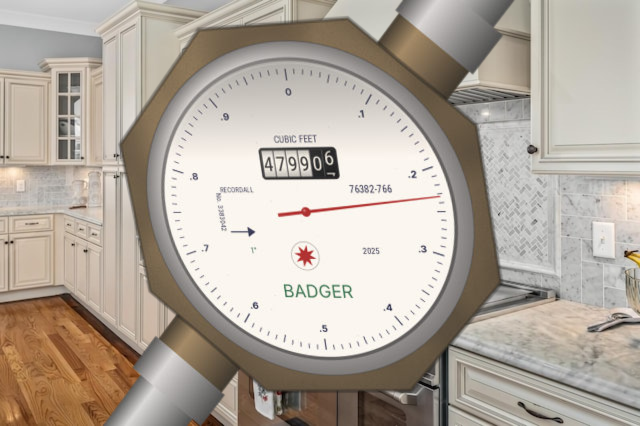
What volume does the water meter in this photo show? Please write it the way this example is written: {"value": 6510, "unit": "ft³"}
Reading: {"value": 479906.23, "unit": "ft³"}
